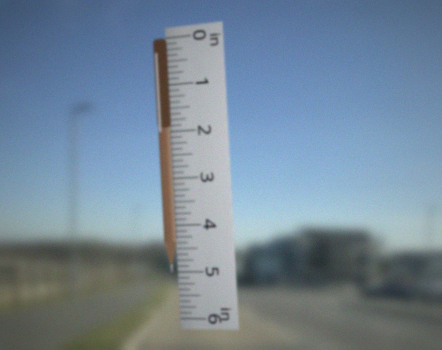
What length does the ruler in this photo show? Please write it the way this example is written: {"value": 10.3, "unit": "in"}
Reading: {"value": 5, "unit": "in"}
